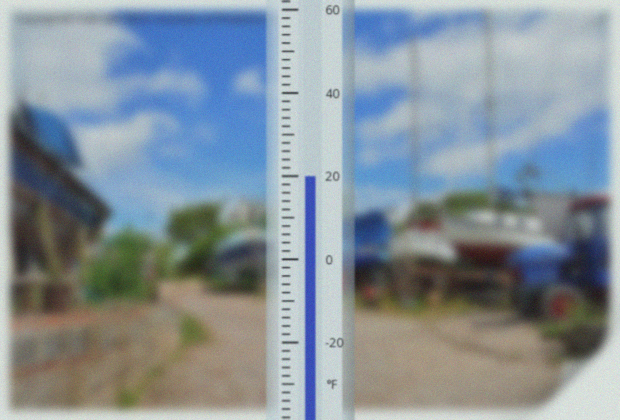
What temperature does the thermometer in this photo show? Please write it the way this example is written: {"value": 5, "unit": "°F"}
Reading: {"value": 20, "unit": "°F"}
